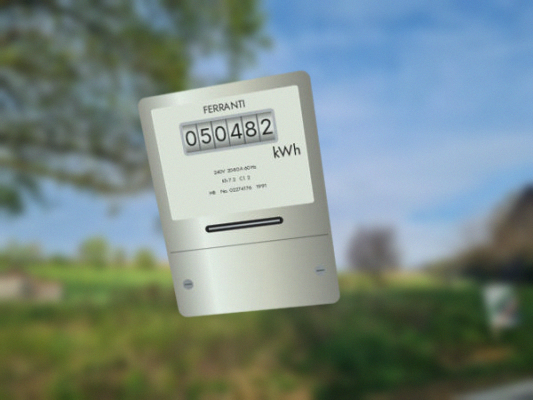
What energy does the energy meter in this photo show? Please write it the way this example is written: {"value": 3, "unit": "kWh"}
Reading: {"value": 50482, "unit": "kWh"}
